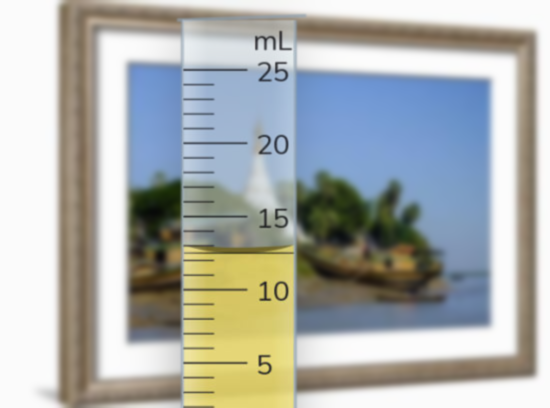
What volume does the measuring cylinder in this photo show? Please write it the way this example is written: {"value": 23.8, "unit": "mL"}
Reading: {"value": 12.5, "unit": "mL"}
